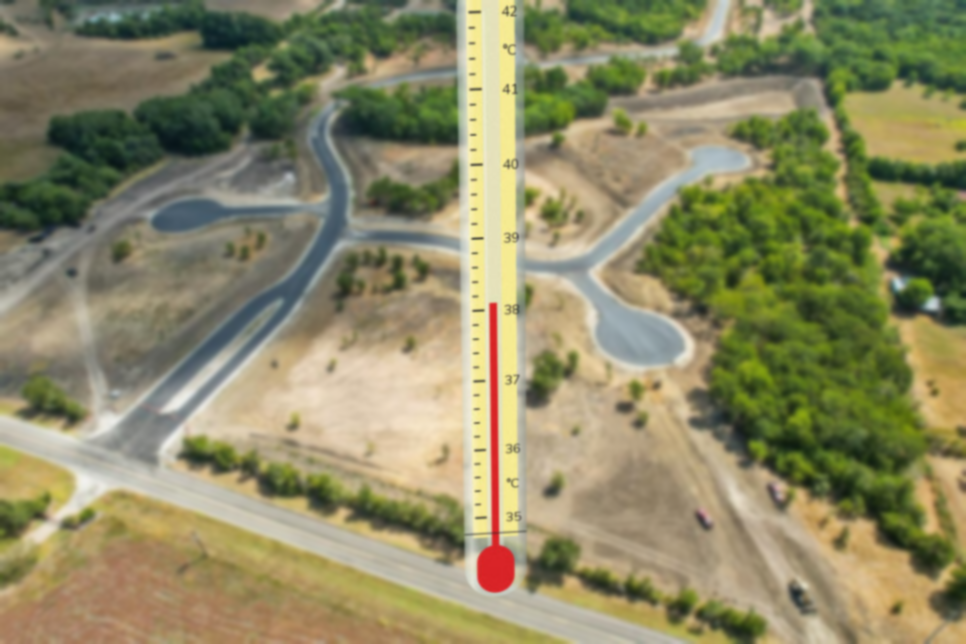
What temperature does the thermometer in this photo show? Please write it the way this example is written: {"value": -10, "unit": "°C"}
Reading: {"value": 38.1, "unit": "°C"}
